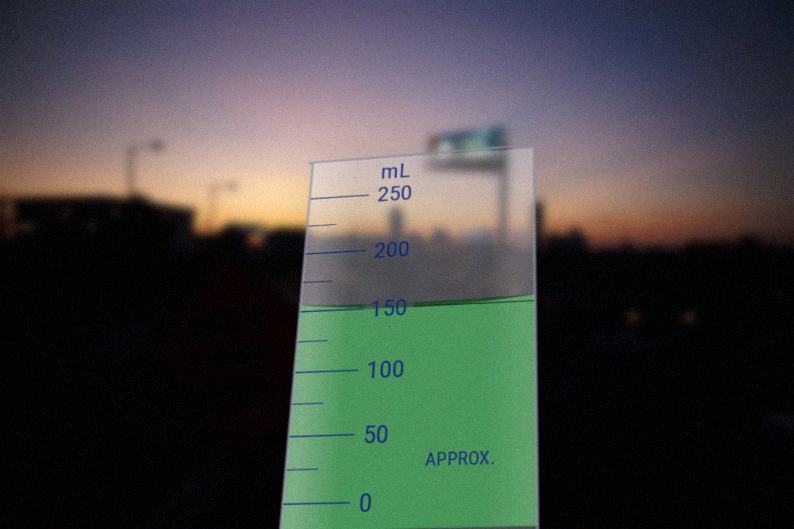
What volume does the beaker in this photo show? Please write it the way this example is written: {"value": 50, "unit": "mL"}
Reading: {"value": 150, "unit": "mL"}
